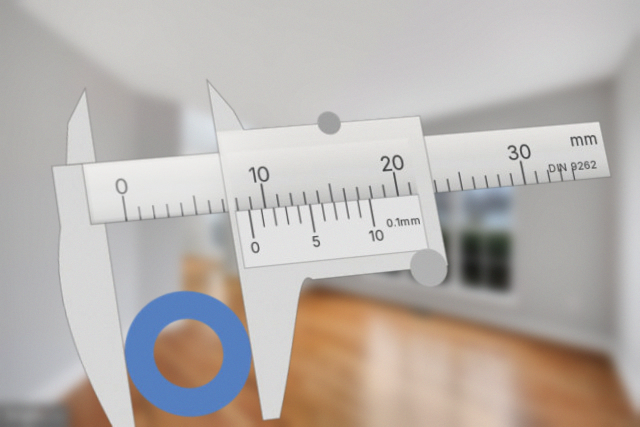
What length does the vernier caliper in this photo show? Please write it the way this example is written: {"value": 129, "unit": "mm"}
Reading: {"value": 8.8, "unit": "mm"}
